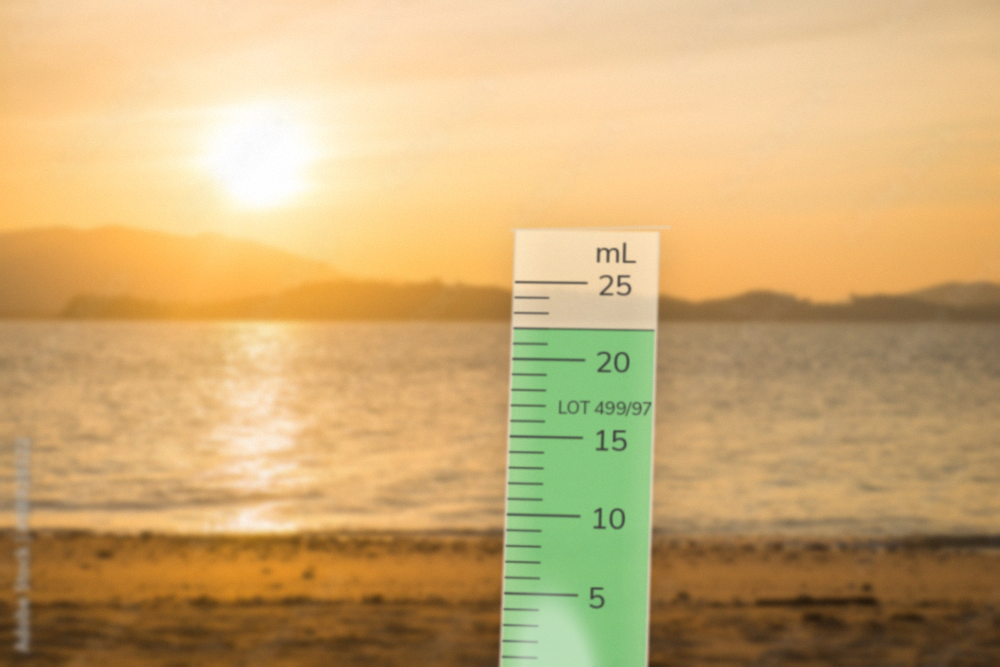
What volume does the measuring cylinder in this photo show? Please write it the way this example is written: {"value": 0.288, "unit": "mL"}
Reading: {"value": 22, "unit": "mL"}
